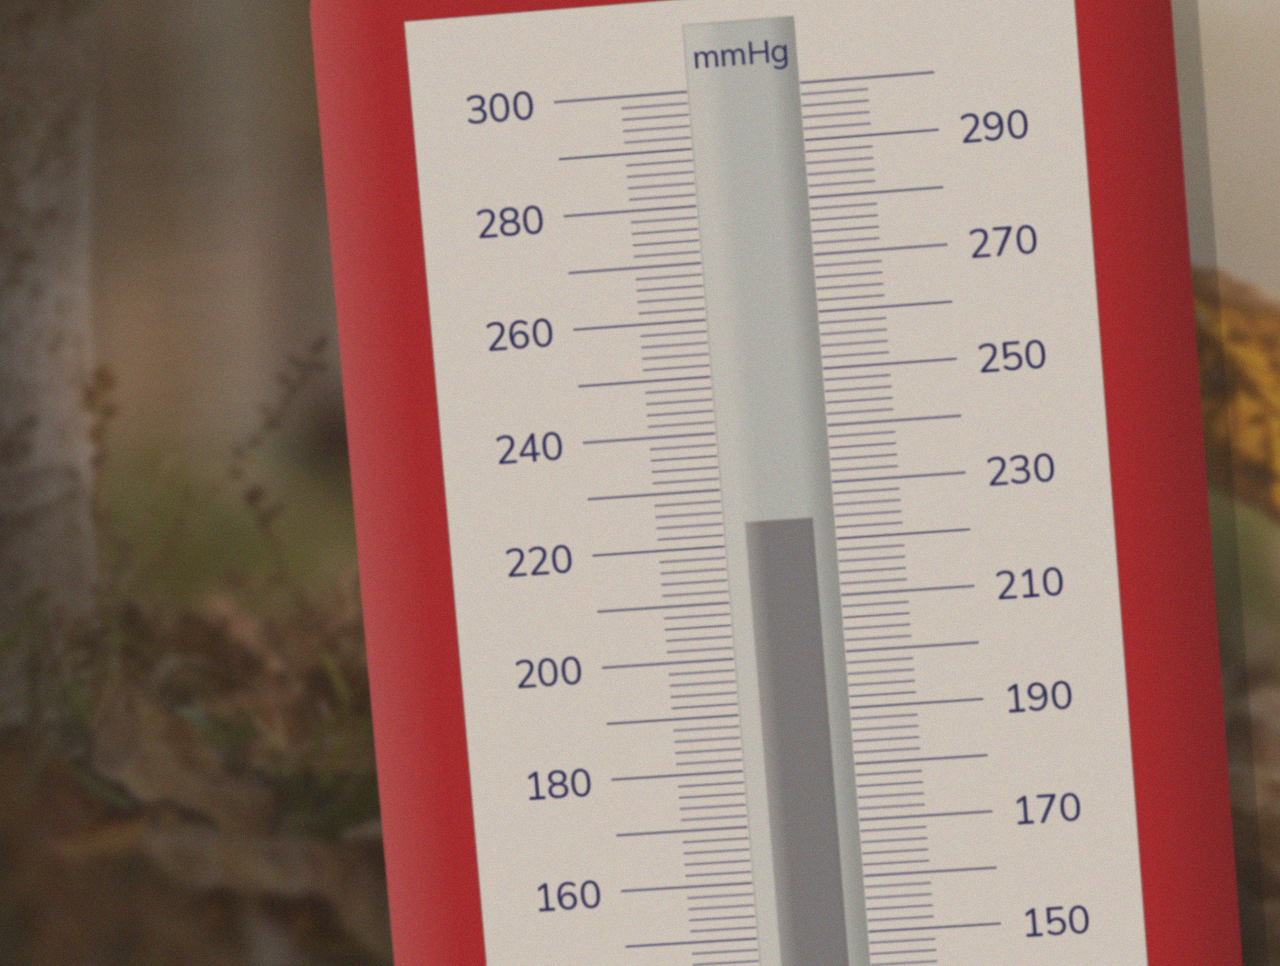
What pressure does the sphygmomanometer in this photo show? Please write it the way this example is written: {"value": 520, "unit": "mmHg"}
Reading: {"value": 224, "unit": "mmHg"}
